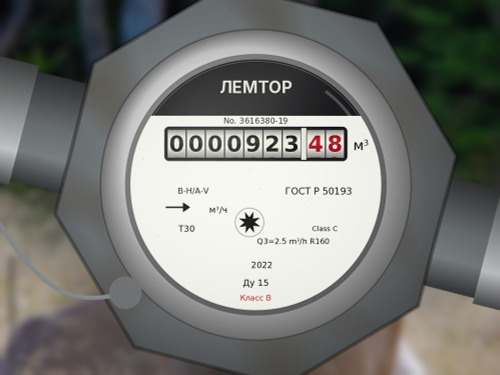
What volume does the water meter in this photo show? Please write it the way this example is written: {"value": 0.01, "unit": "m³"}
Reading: {"value": 923.48, "unit": "m³"}
